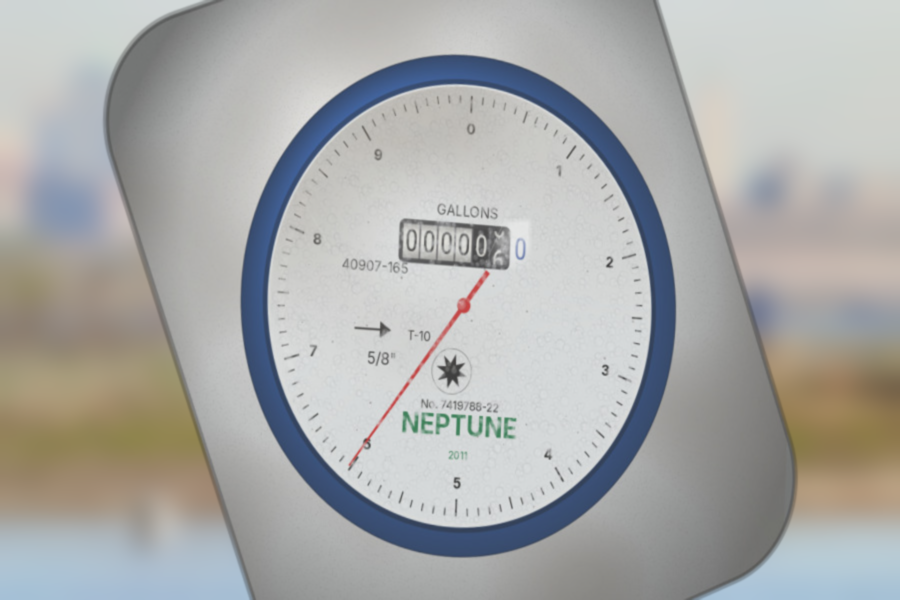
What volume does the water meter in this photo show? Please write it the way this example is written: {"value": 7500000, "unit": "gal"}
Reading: {"value": 56.0, "unit": "gal"}
